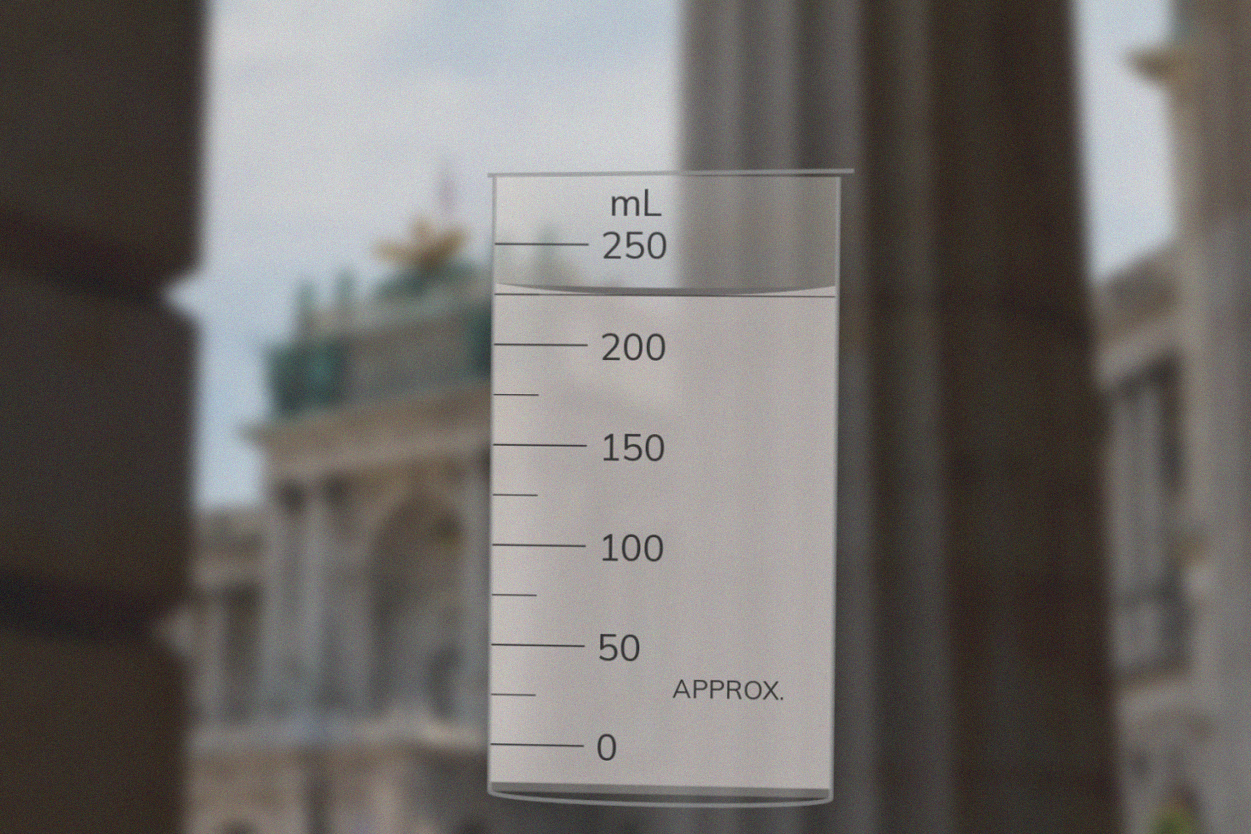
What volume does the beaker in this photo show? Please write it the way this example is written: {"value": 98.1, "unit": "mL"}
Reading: {"value": 225, "unit": "mL"}
